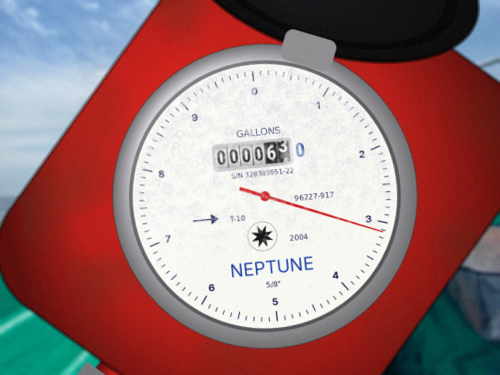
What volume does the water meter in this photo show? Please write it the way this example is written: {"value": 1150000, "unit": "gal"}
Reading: {"value": 633.1, "unit": "gal"}
